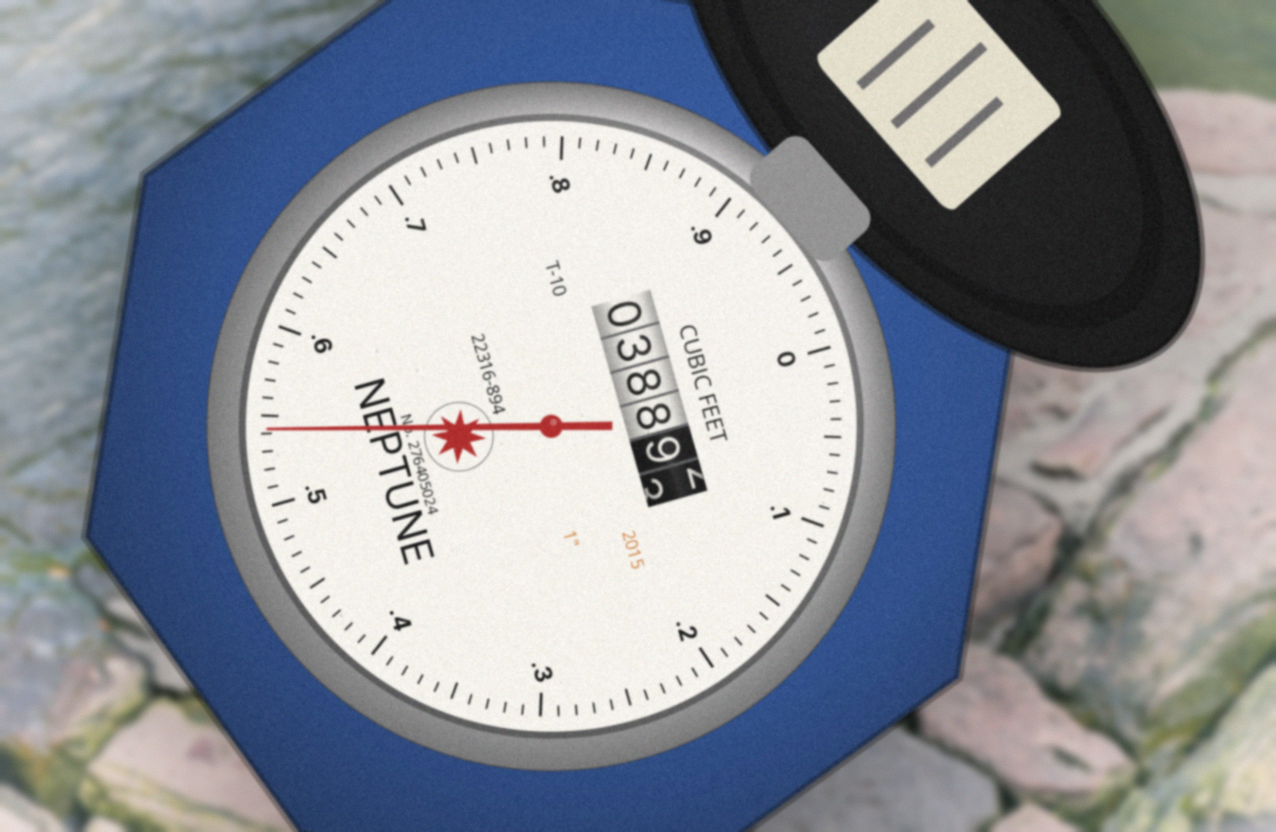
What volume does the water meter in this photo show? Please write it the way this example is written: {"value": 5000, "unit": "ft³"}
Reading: {"value": 38892.54, "unit": "ft³"}
